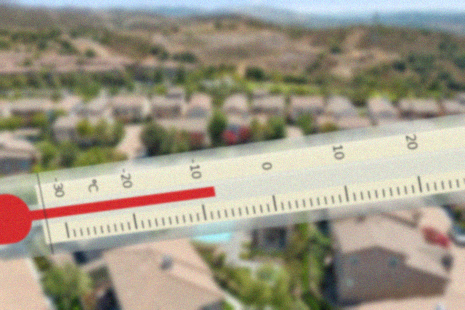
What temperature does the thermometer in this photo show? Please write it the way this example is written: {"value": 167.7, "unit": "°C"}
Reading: {"value": -8, "unit": "°C"}
